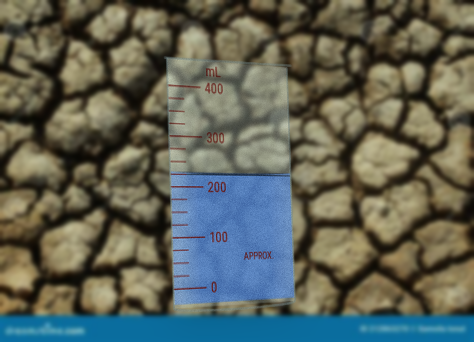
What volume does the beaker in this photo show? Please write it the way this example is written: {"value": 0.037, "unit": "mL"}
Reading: {"value": 225, "unit": "mL"}
